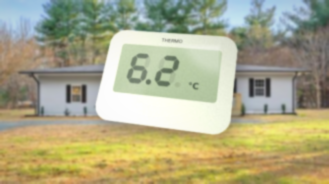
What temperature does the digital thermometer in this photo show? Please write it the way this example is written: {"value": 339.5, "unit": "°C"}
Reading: {"value": 6.2, "unit": "°C"}
